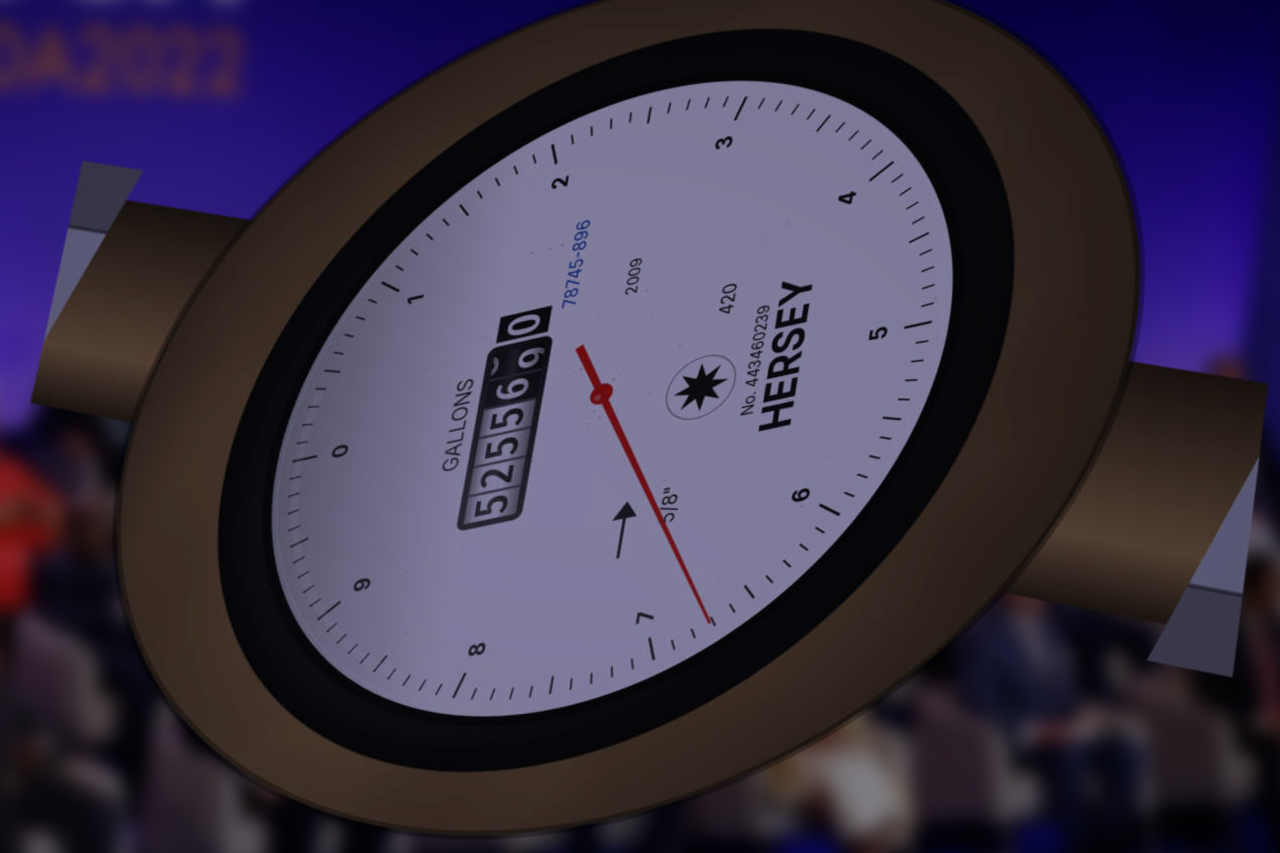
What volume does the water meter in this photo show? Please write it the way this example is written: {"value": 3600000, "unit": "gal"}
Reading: {"value": 5255686.7, "unit": "gal"}
